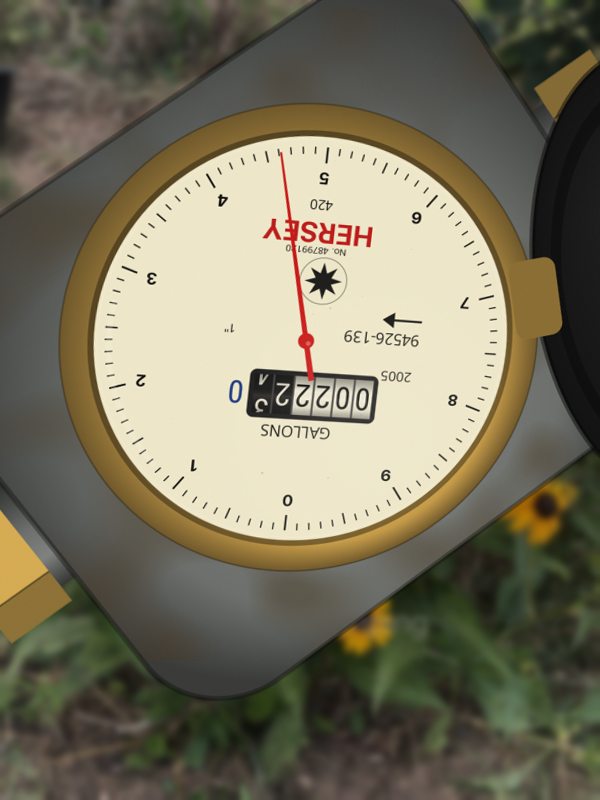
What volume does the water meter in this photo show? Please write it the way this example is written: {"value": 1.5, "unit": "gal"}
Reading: {"value": 22234.6, "unit": "gal"}
